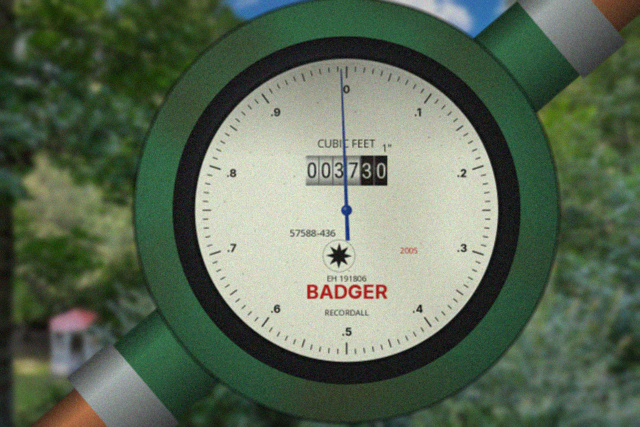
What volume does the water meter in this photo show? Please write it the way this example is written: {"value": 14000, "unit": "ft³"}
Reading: {"value": 3729.99, "unit": "ft³"}
